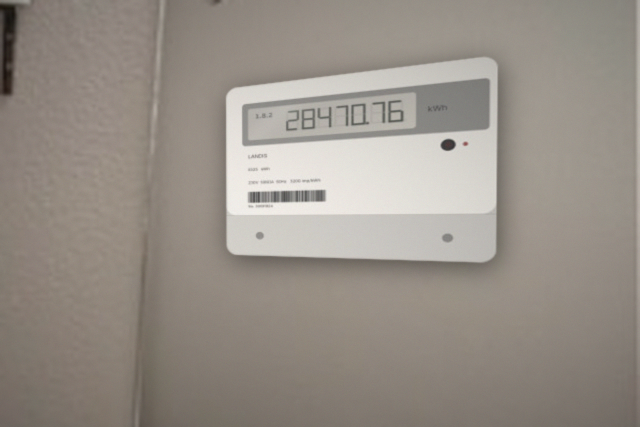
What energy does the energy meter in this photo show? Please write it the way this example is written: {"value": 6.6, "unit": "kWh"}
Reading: {"value": 28470.76, "unit": "kWh"}
